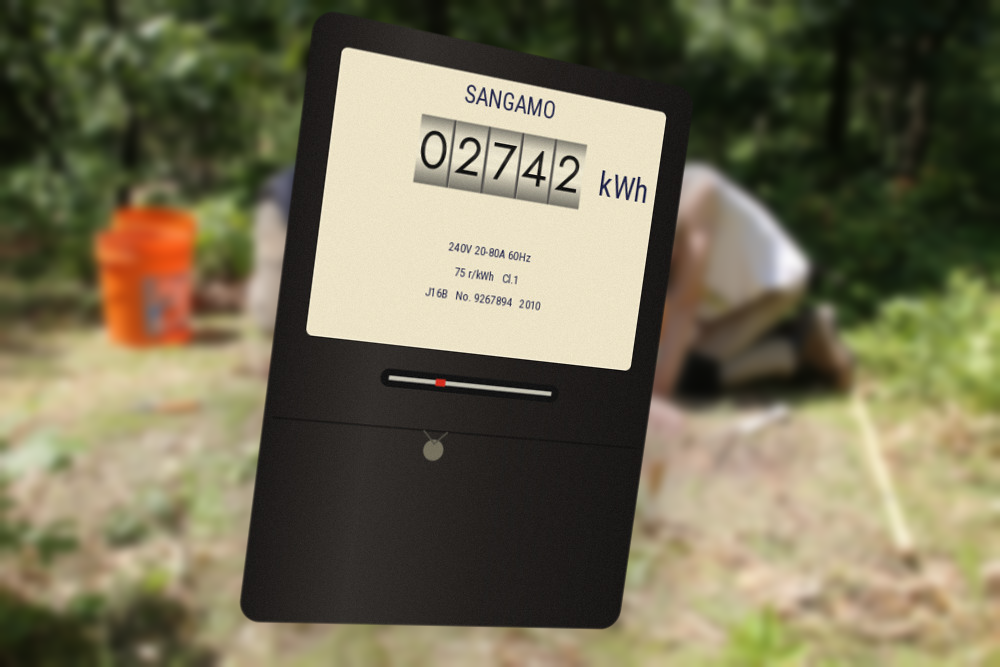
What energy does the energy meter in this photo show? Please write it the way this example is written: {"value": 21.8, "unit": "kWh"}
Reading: {"value": 2742, "unit": "kWh"}
